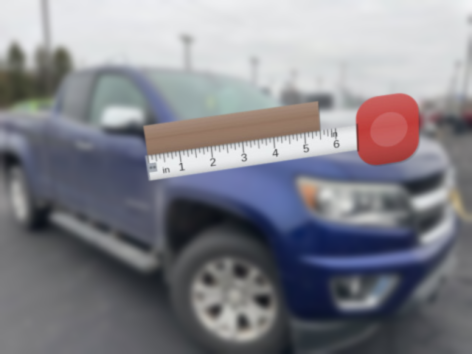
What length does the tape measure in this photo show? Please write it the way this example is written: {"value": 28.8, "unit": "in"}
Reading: {"value": 5.5, "unit": "in"}
